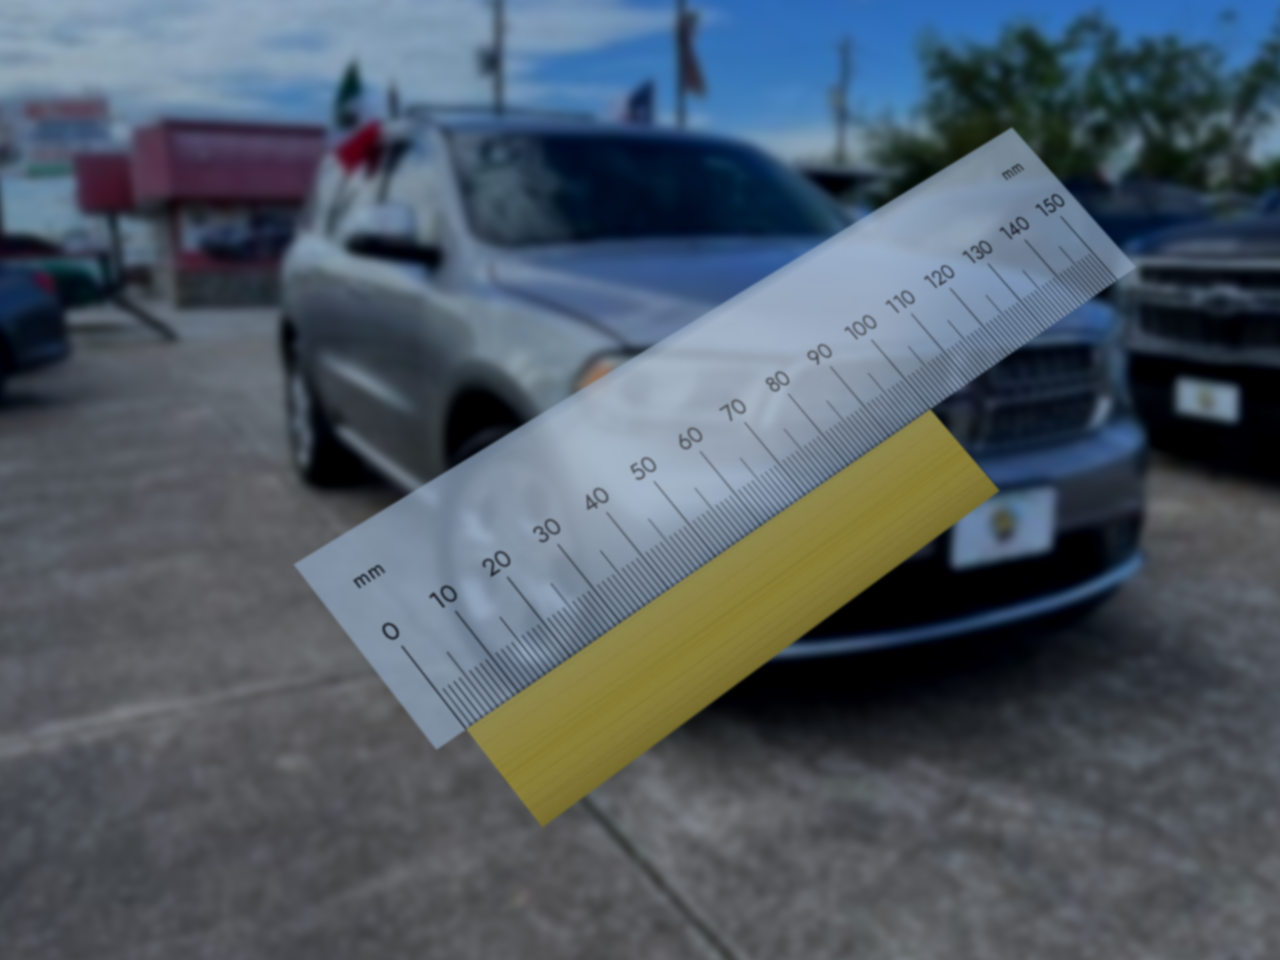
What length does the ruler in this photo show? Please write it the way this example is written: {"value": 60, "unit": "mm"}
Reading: {"value": 100, "unit": "mm"}
